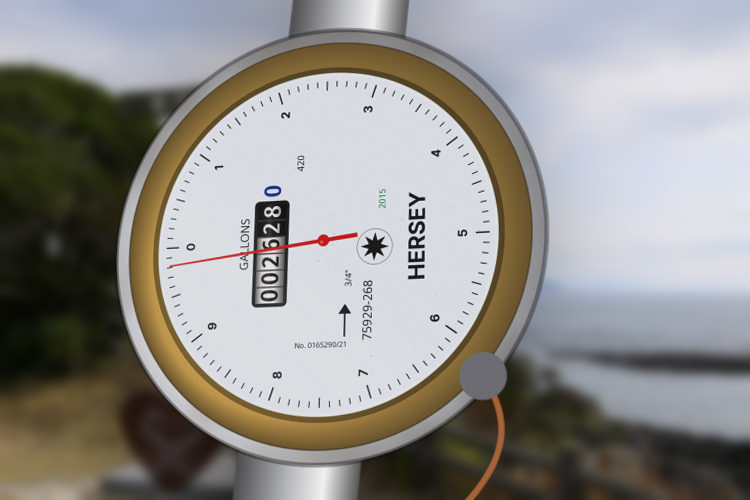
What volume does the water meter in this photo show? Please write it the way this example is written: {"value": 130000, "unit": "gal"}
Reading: {"value": 26279.8, "unit": "gal"}
